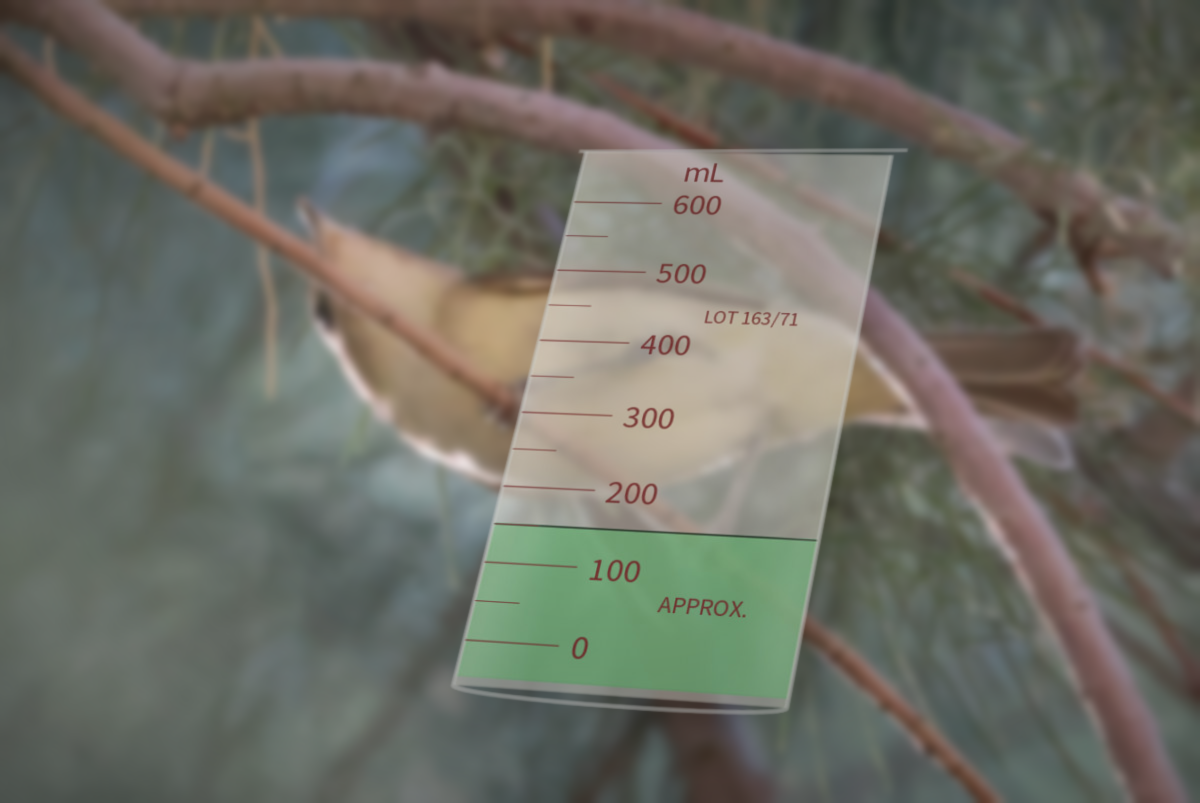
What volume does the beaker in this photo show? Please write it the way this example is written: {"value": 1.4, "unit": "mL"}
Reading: {"value": 150, "unit": "mL"}
